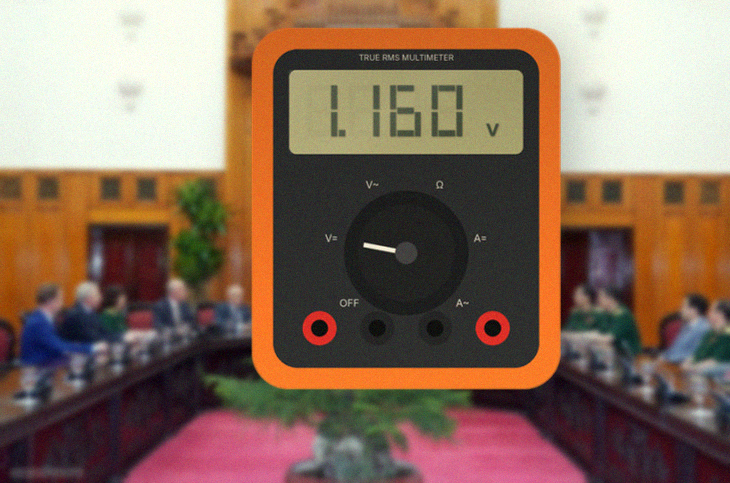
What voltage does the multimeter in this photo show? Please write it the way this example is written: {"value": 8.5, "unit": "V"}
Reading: {"value": 1.160, "unit": "V"}
